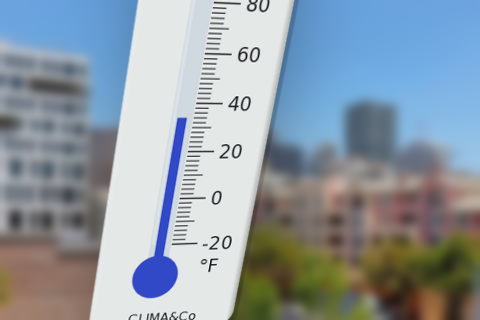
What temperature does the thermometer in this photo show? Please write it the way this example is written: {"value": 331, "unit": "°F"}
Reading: {"value": 34, "unit": "°F"}
